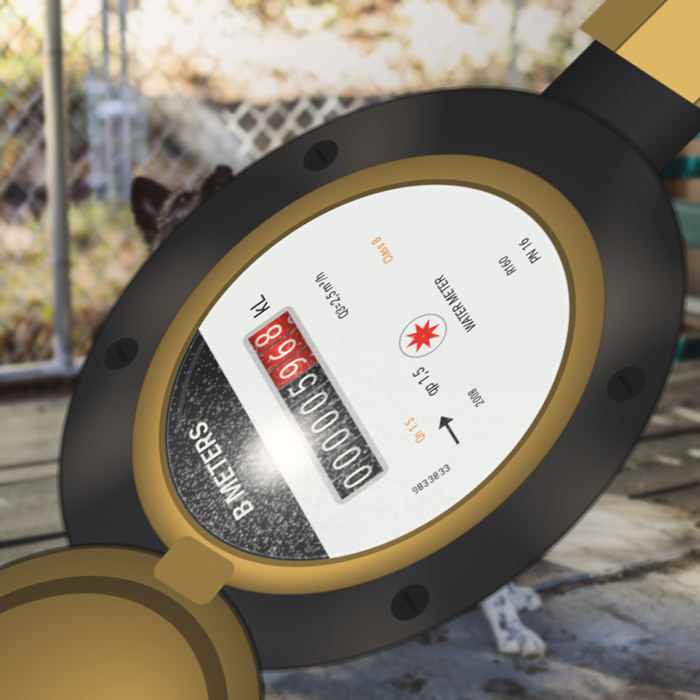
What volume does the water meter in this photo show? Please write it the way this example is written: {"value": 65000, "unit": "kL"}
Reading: {"value": 5.968, "unit": "kL"}
